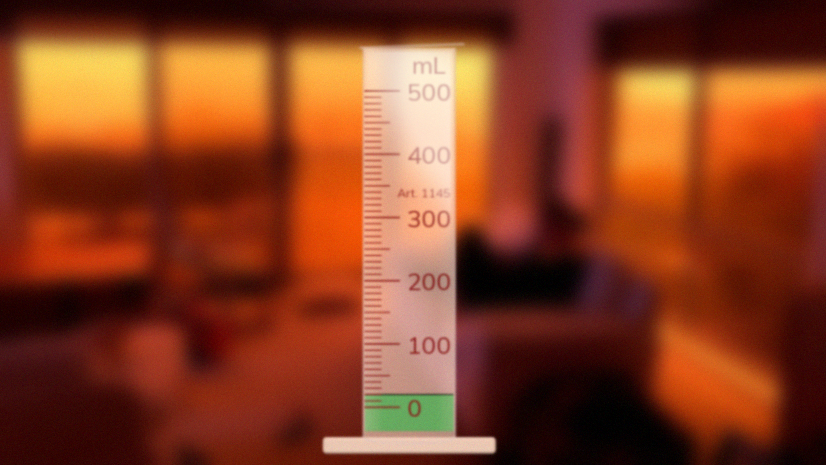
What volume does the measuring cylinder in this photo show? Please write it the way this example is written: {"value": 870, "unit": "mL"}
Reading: {"value": 20, "unit": "mL"}
